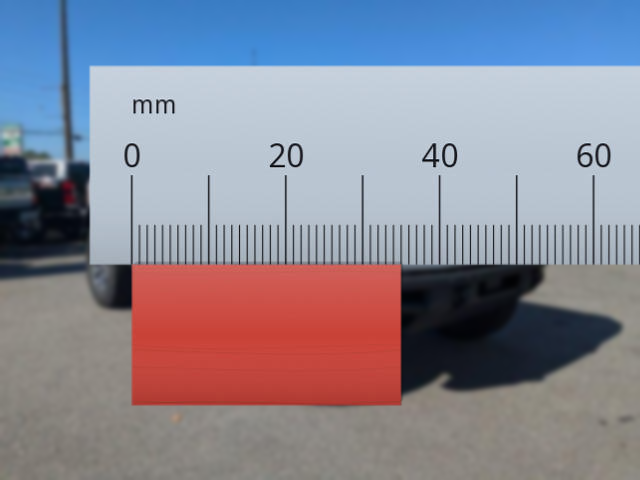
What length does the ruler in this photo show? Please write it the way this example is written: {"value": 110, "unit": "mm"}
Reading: {"value": 35, "unit": "mm"}
